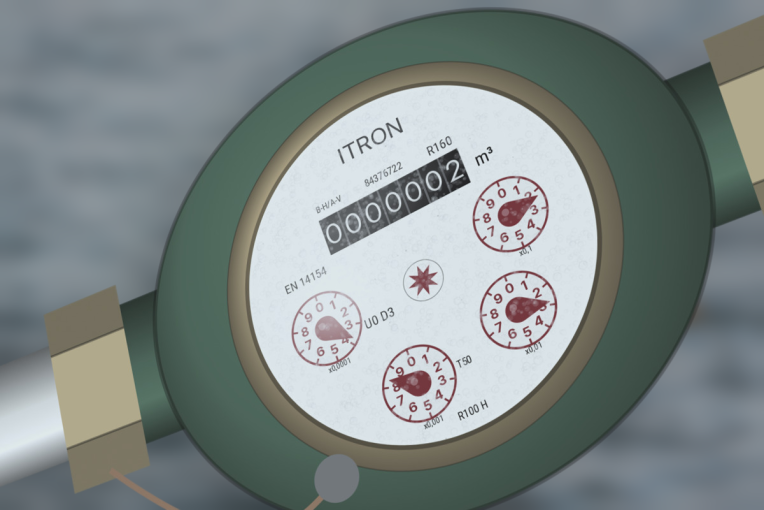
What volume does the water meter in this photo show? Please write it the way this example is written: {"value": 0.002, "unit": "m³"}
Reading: {"value": 2.2283, "unit": "m³"}
